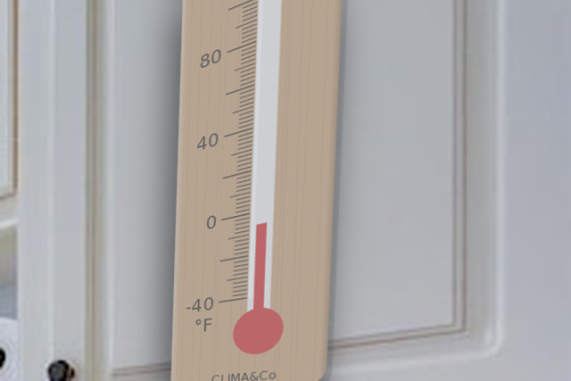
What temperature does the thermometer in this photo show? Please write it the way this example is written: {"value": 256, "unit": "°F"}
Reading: {"value": -6, "unit": "°F"}
